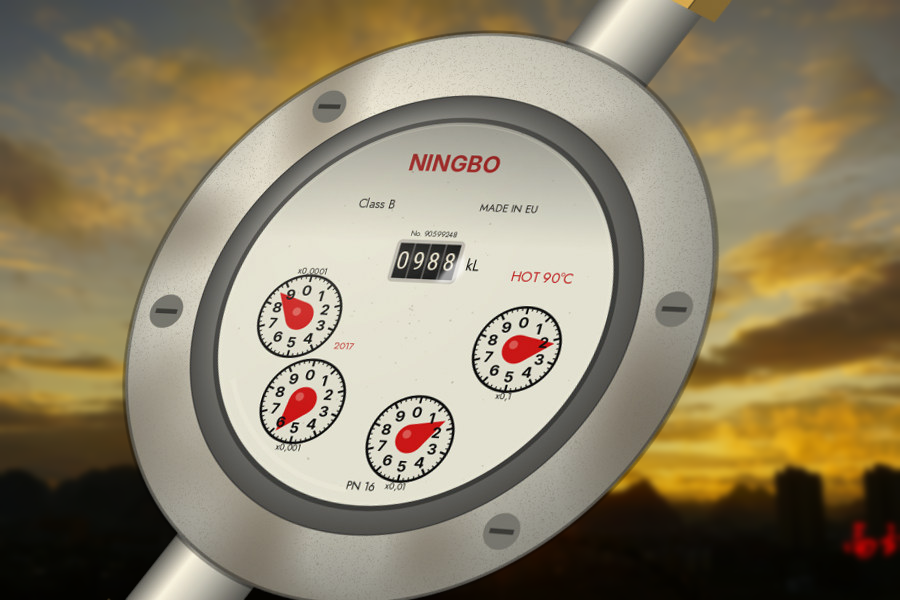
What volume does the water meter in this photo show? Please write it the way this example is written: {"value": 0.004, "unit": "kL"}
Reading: {"value": 988.2158, "unit": "kL"}
